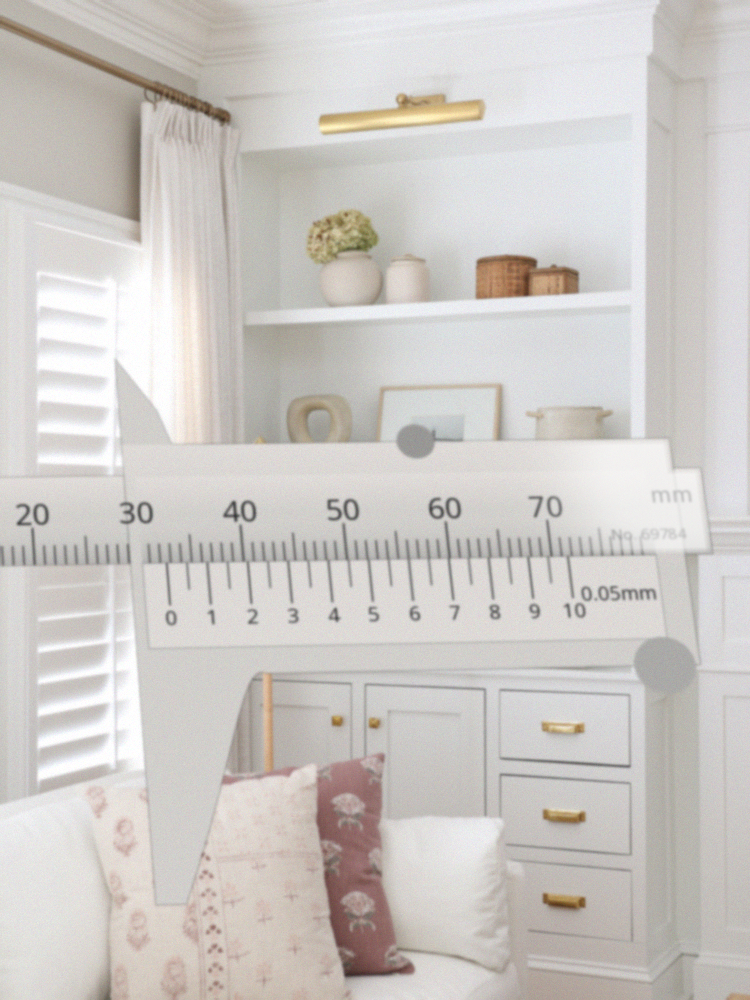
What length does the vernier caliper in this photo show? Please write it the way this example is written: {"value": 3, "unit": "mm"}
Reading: {"value": 32.6, "unit": "mm"}
